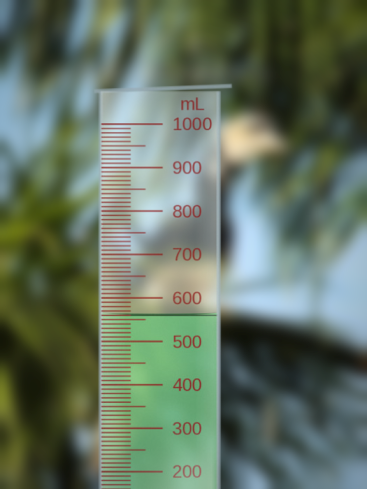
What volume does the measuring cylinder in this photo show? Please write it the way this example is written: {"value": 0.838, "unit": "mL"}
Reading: {"value": 560, "unit": "mL"}
